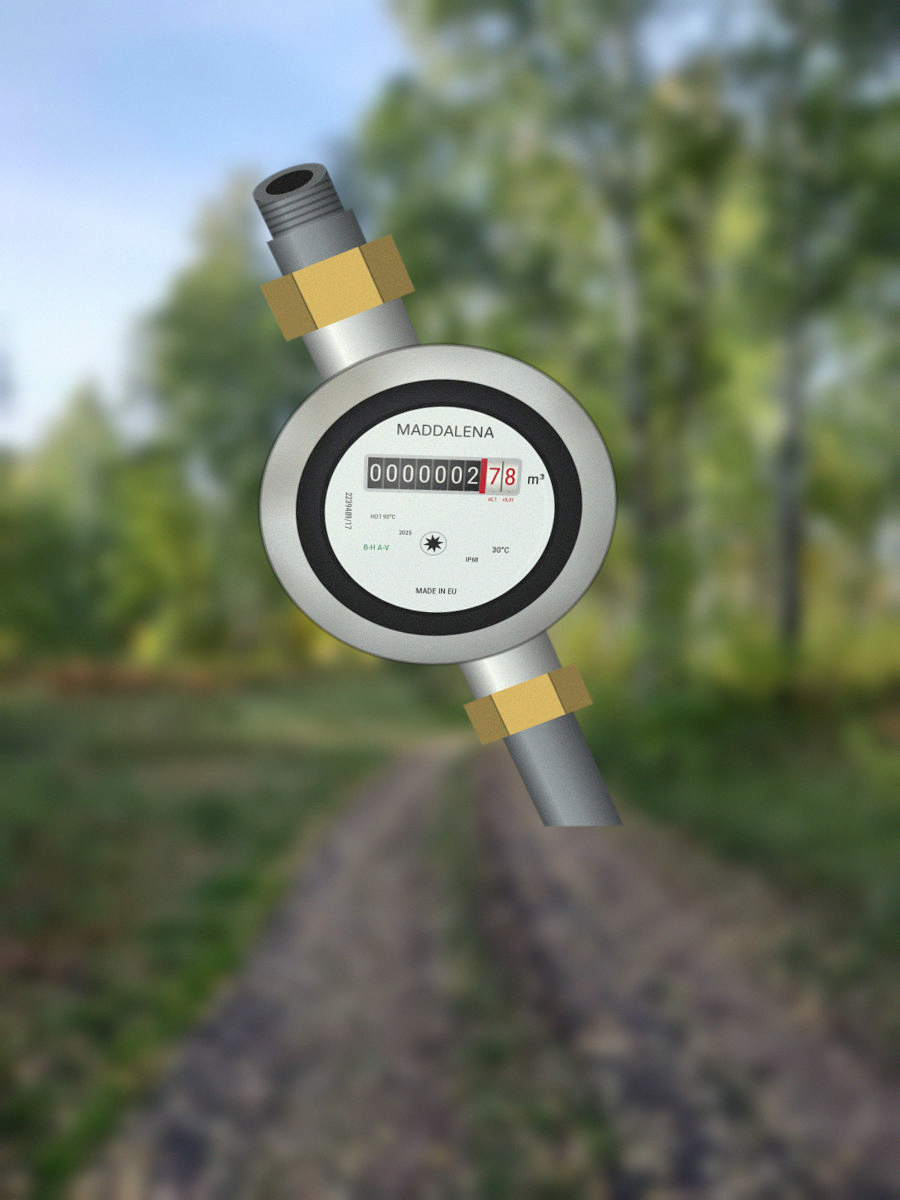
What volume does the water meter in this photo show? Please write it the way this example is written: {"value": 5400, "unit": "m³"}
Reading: {"value": 2.78, "unit": "m³"}
